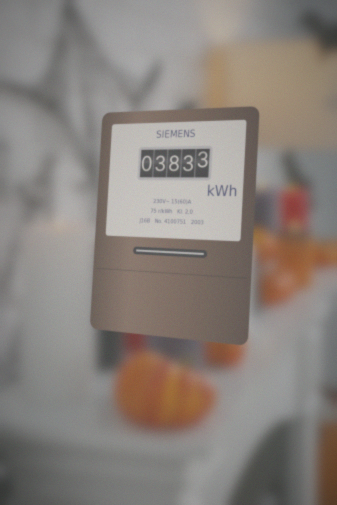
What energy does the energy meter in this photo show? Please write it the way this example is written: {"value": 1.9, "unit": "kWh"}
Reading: {"value": 3833, "unit": "kWh"}
